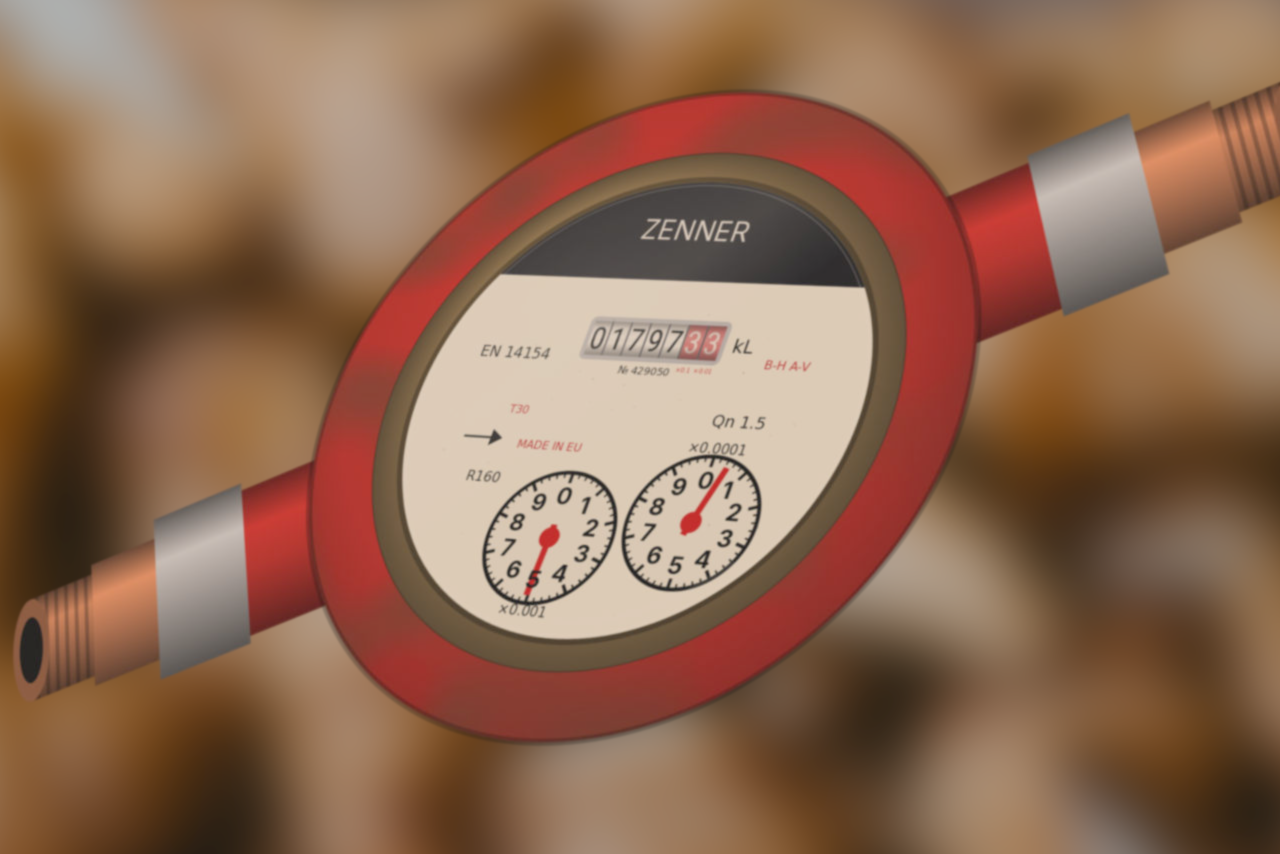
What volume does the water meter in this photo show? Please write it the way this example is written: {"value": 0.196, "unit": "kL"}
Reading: {"value": 1797.3350, "unit": "kL"}
